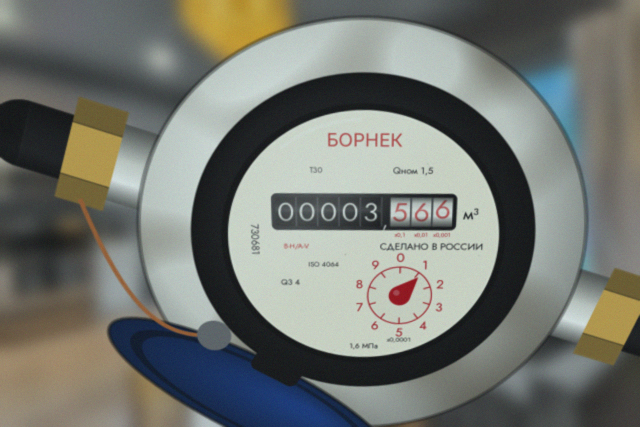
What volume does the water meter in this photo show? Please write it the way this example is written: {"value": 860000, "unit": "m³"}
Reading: {"value": 3.5661, "unit": "m³"}
